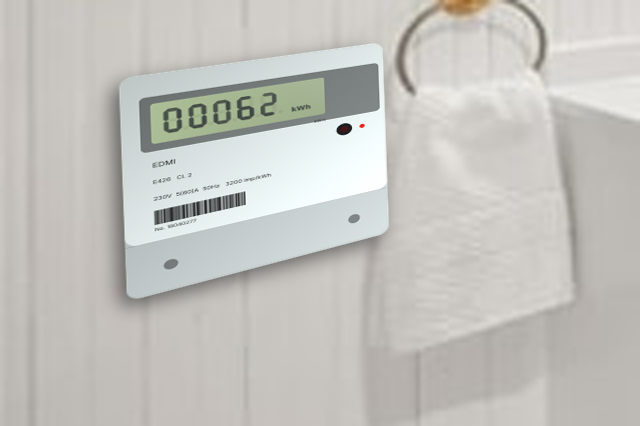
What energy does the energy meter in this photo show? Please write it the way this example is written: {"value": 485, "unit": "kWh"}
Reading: {"value": 62, "unit": "kWh"}
